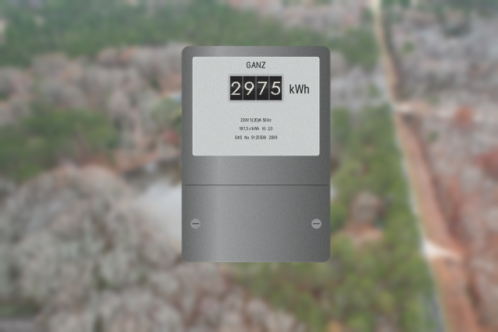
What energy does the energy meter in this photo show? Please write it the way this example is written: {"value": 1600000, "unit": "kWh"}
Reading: {"value": 2975, "unit": "kWh"}
